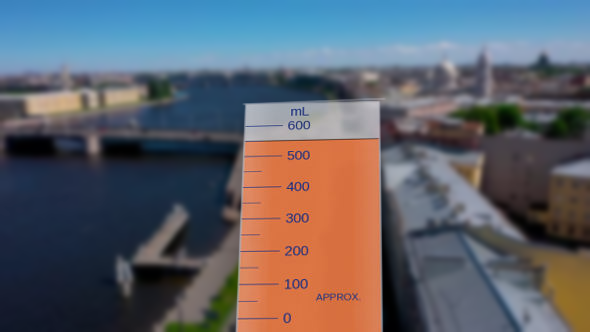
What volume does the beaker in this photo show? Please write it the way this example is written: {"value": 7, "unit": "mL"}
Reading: {"value": 550, "unit": "mL"}
